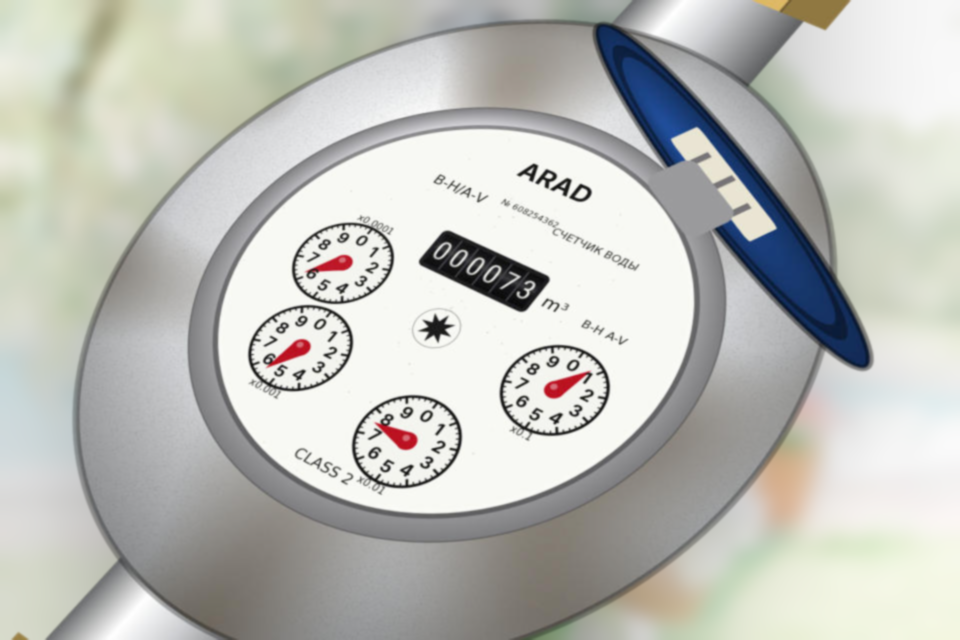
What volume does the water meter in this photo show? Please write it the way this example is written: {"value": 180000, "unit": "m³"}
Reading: {"value": 73.0756, "unit": "m³"}
